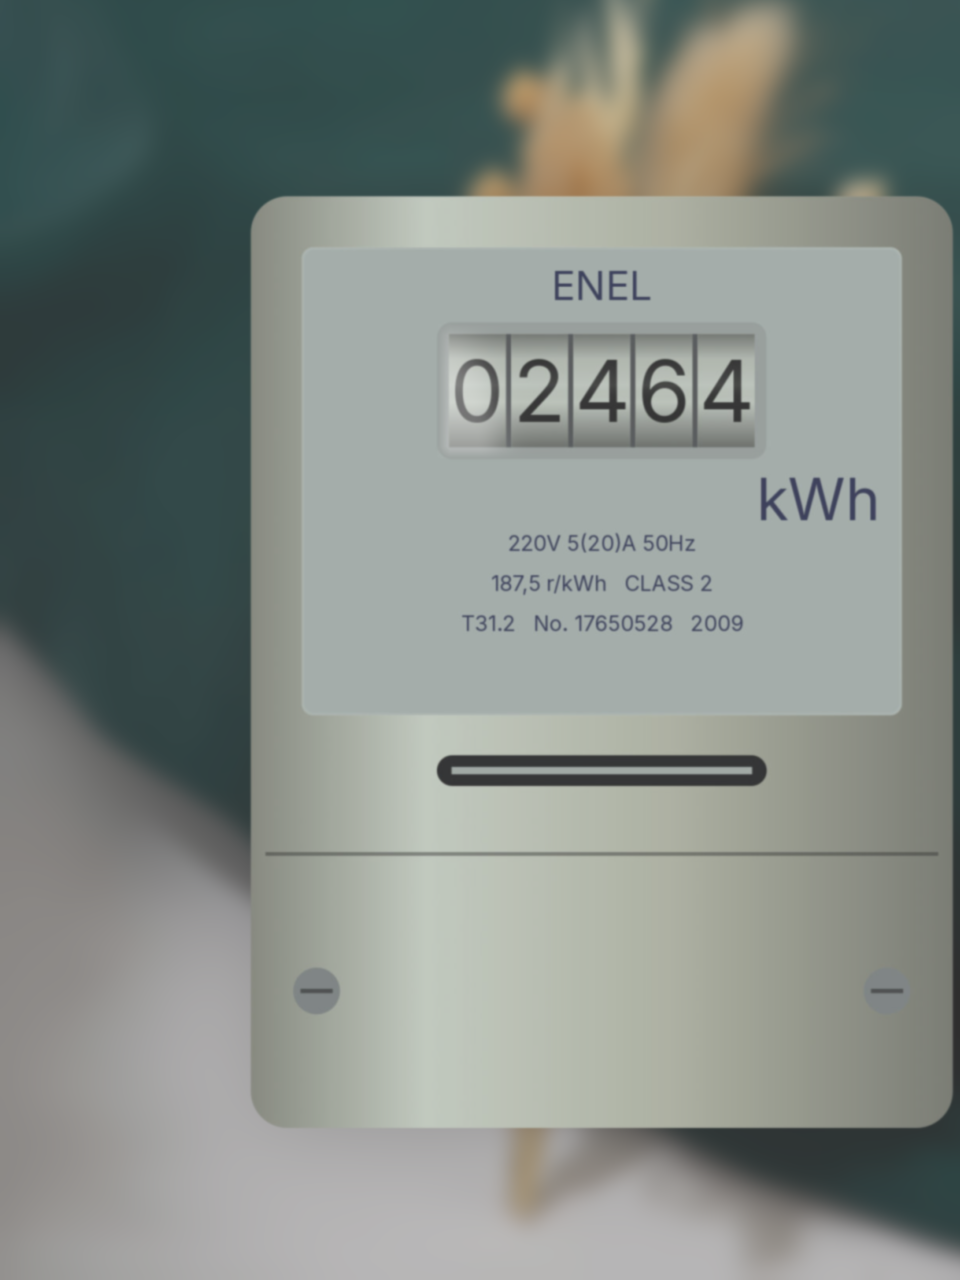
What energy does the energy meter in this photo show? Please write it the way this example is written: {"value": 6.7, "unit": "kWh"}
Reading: {"value": 2464, "unit": "kWh"}
